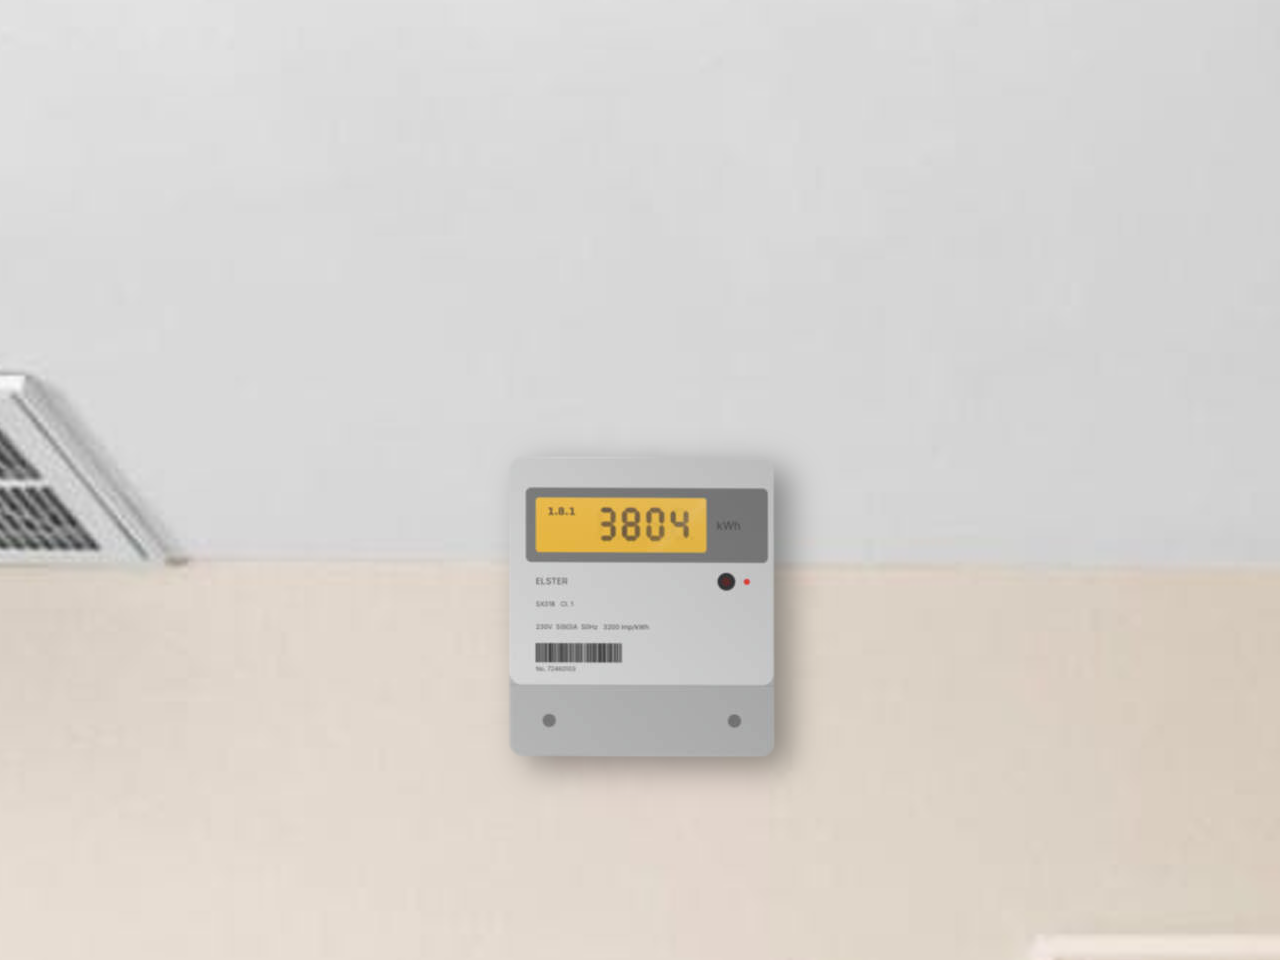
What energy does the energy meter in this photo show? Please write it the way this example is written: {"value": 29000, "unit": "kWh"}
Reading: {"value": 3804, "unit": "kWh"}
